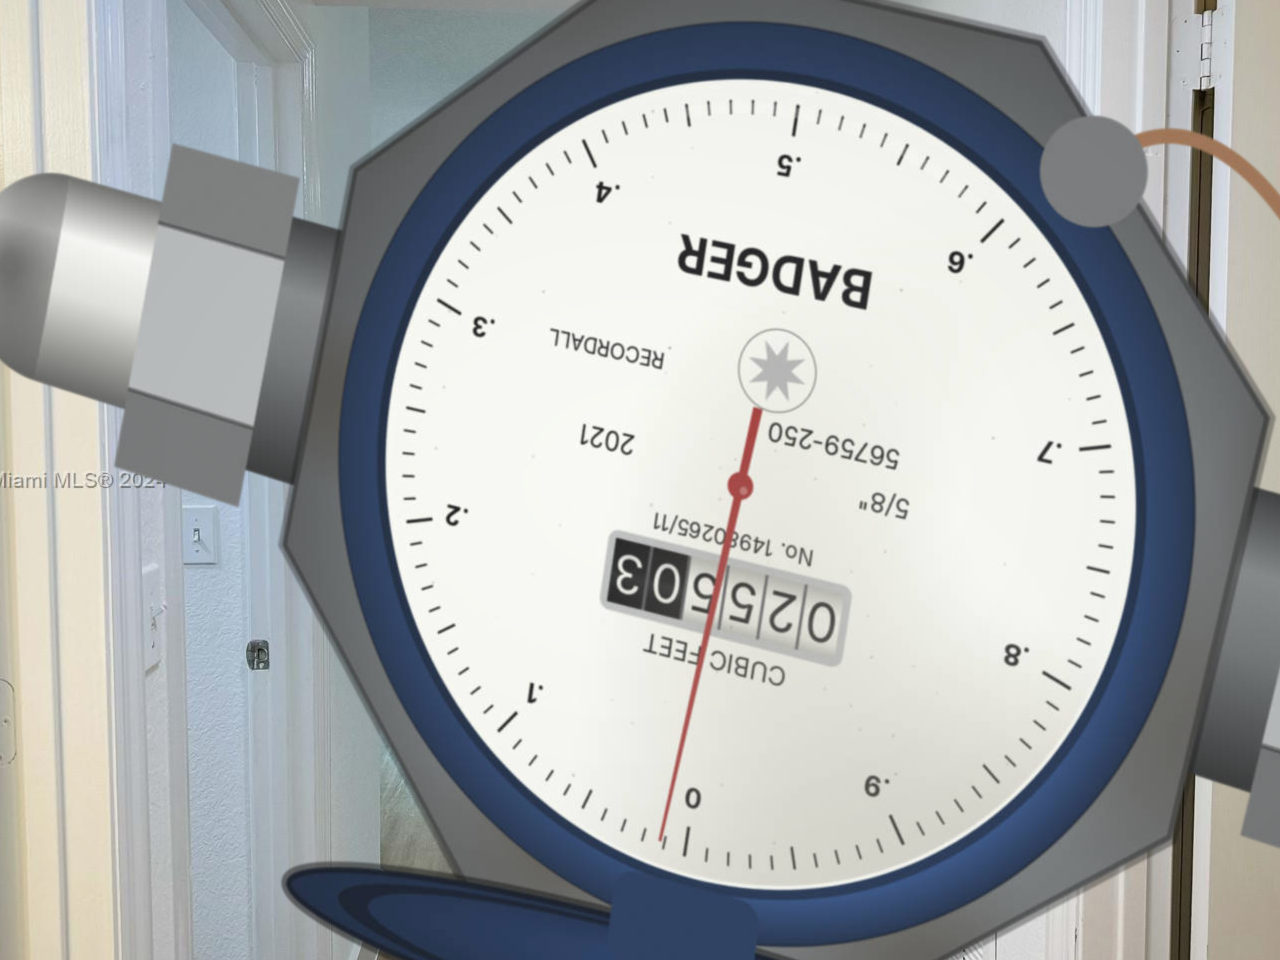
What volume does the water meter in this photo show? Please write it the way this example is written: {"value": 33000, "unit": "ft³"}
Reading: {"value": 25503.01, "unit": "ft³"}
